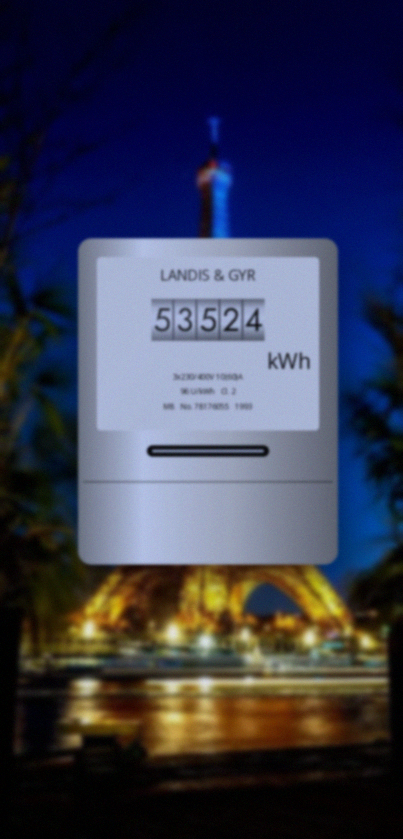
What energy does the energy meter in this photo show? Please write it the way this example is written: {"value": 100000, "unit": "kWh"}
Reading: {"value": 53524, "unit": "kWh"}
